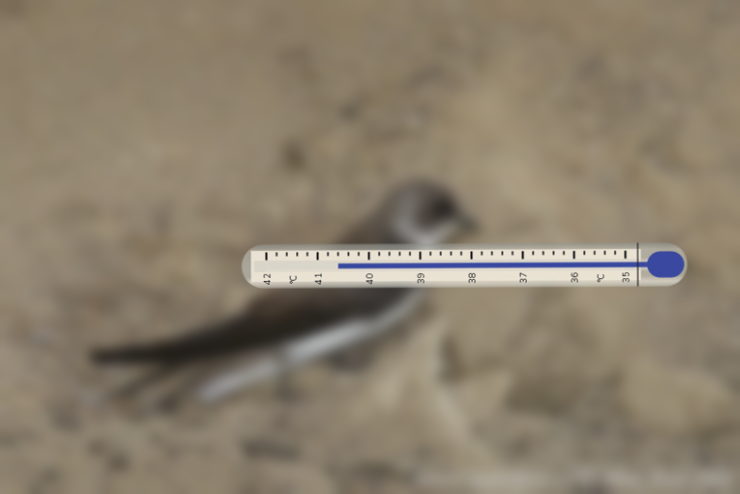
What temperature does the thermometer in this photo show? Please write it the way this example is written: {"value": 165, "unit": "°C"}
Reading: {"value": 40.6, "unit": "°C"}
